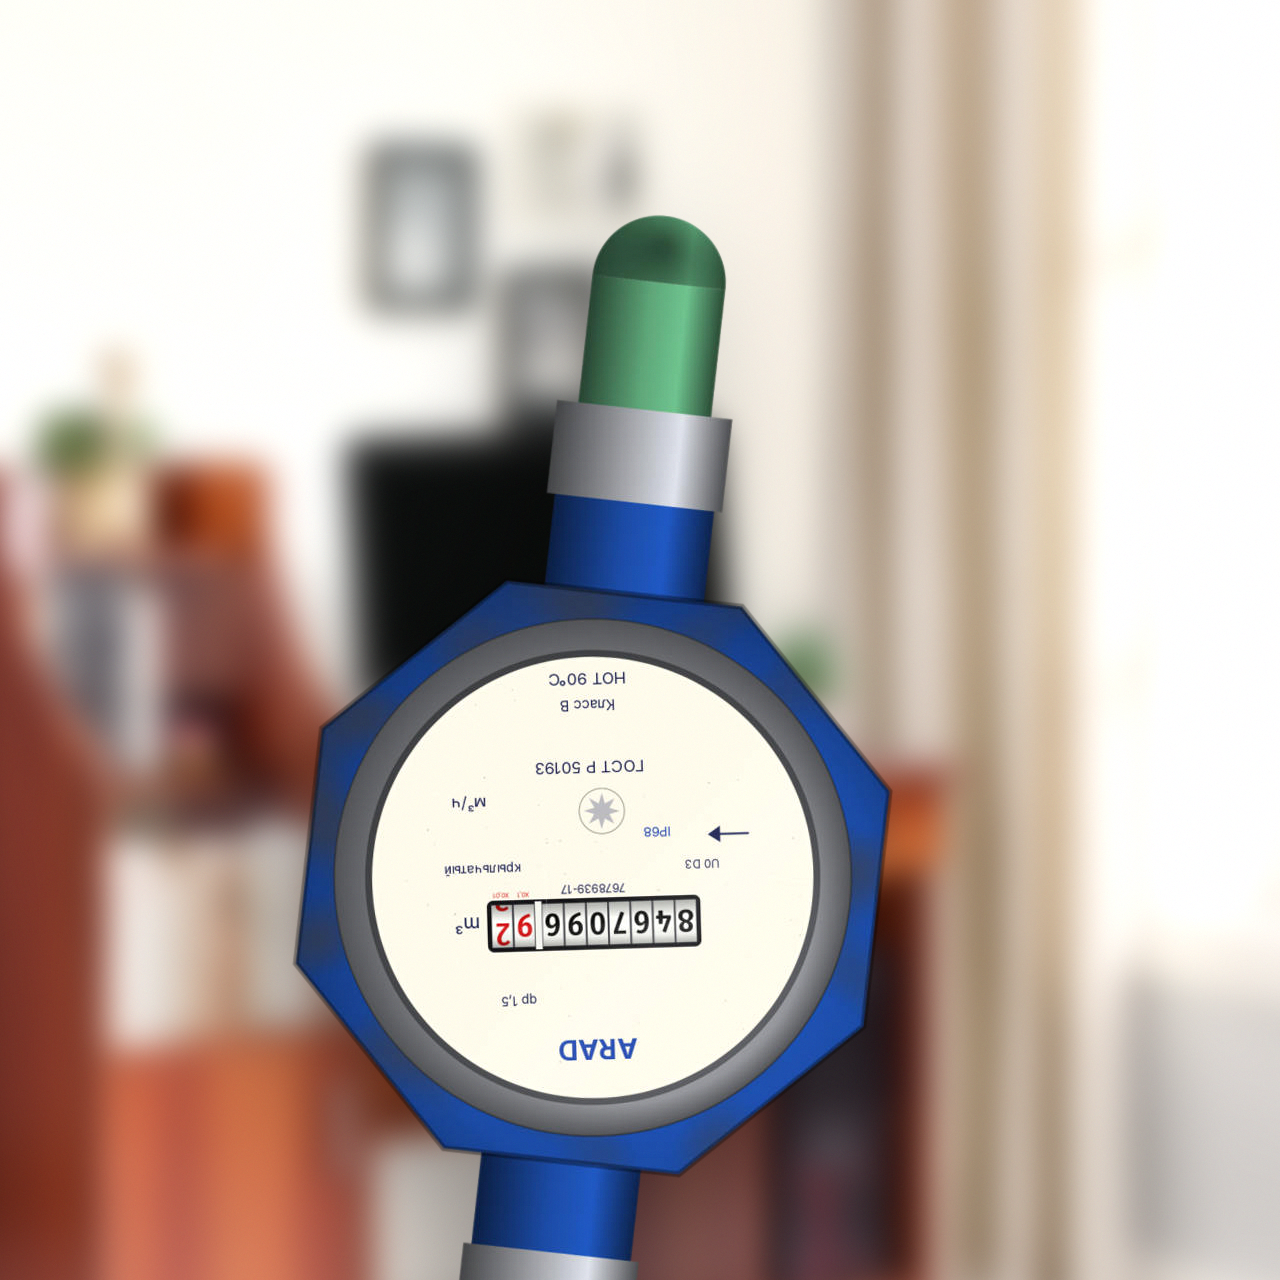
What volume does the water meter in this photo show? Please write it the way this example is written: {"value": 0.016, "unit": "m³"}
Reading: {"value": 8467096.92, "unit": "m³"}
